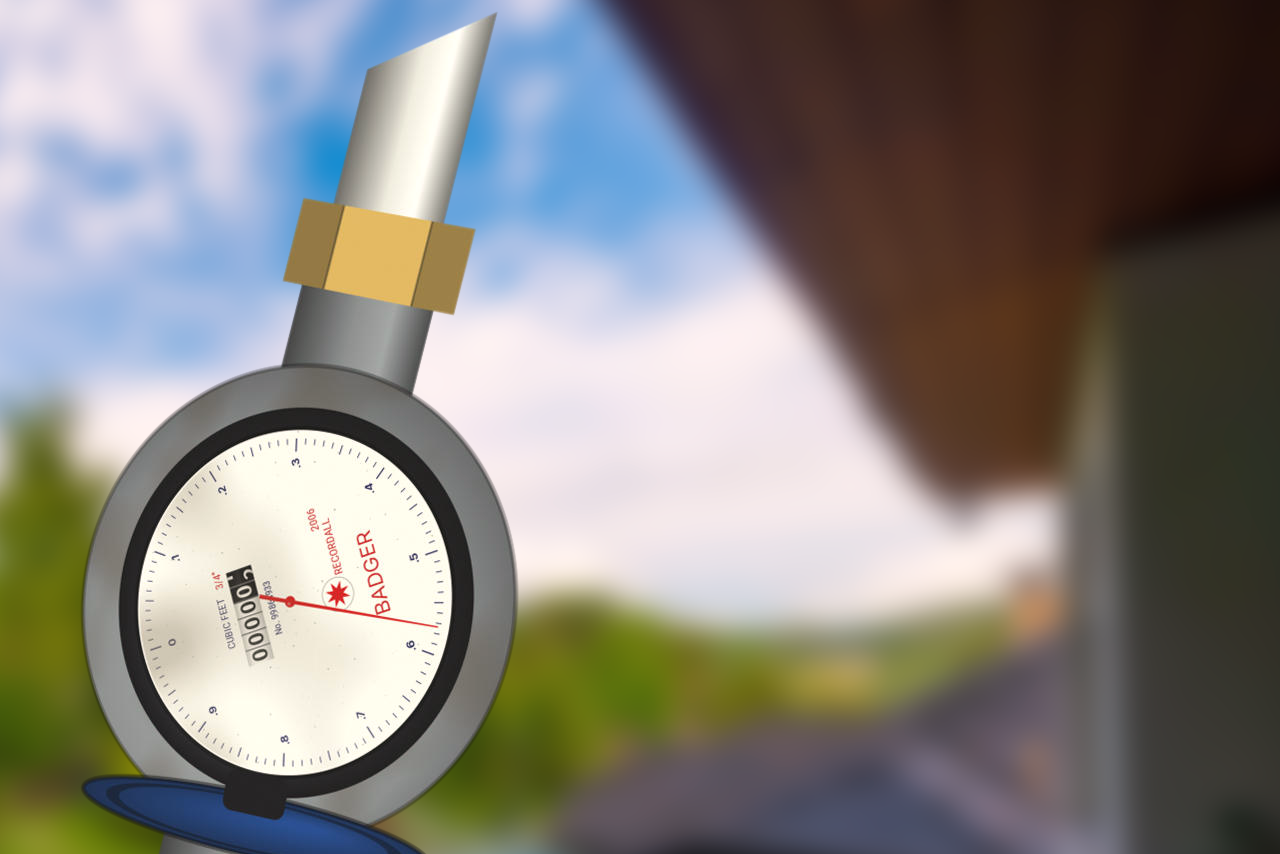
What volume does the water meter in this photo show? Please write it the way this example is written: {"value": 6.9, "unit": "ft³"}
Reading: {"value": 1.57, "unit": "ft³"}
